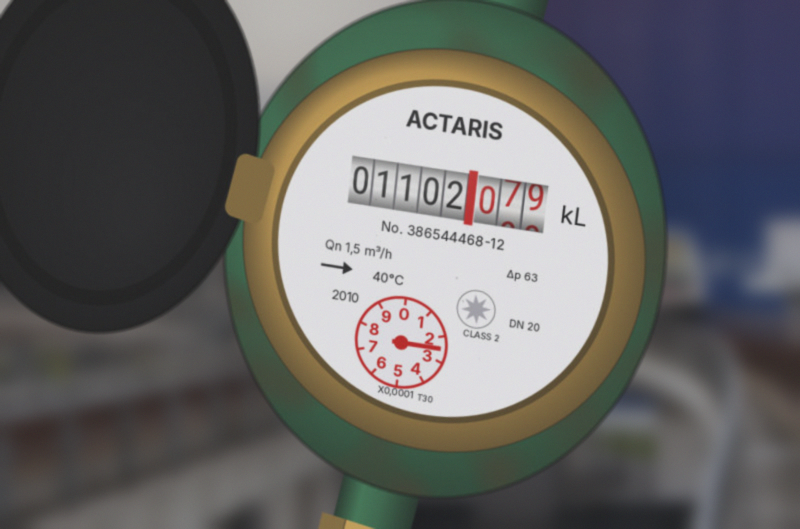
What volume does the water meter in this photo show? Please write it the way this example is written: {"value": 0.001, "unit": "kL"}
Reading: {"value": 1102.0792, "unit": "kL"}
